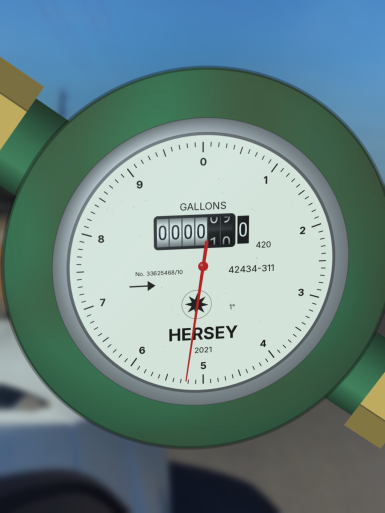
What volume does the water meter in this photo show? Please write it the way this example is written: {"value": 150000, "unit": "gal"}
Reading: {"value": 95.2, "unit": "gal"}
